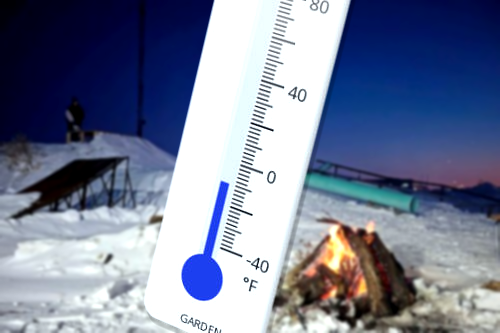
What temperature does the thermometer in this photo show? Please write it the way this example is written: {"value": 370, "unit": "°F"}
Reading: {"value": -10, "unit": "°F"}
